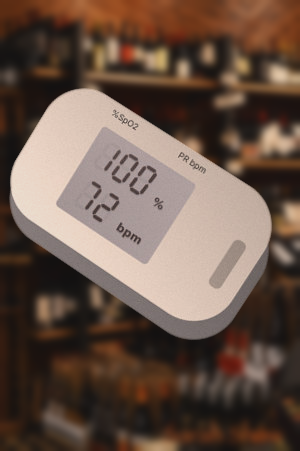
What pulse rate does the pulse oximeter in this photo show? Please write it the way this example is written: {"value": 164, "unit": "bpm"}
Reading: {"value": 72, "unit": "bpm"}
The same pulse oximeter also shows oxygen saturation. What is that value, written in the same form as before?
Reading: {"value": 100, "unit": "%"}
